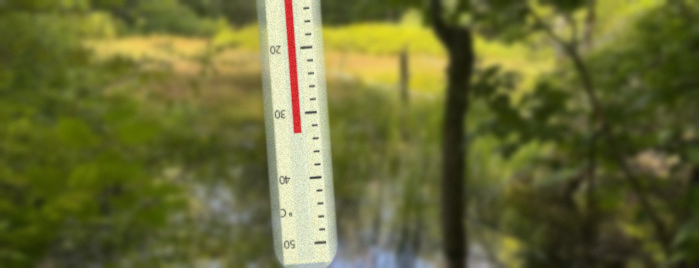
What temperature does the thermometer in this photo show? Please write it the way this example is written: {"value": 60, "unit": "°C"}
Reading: {"value": 33, "unit": "°C"}
